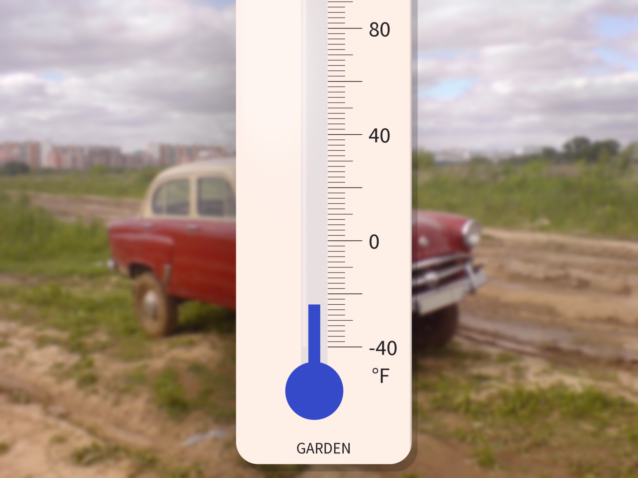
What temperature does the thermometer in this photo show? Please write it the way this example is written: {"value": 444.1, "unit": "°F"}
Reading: {"value": -24, "unit": "°F"}
